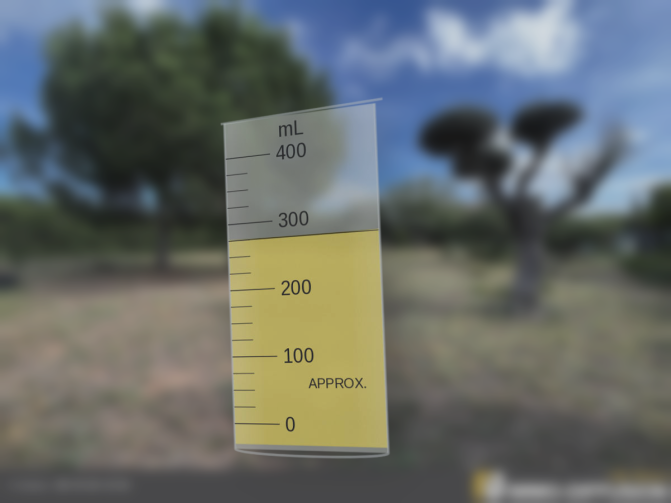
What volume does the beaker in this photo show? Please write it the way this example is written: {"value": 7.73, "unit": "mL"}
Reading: {"value": 275, "unit": "mL"}
